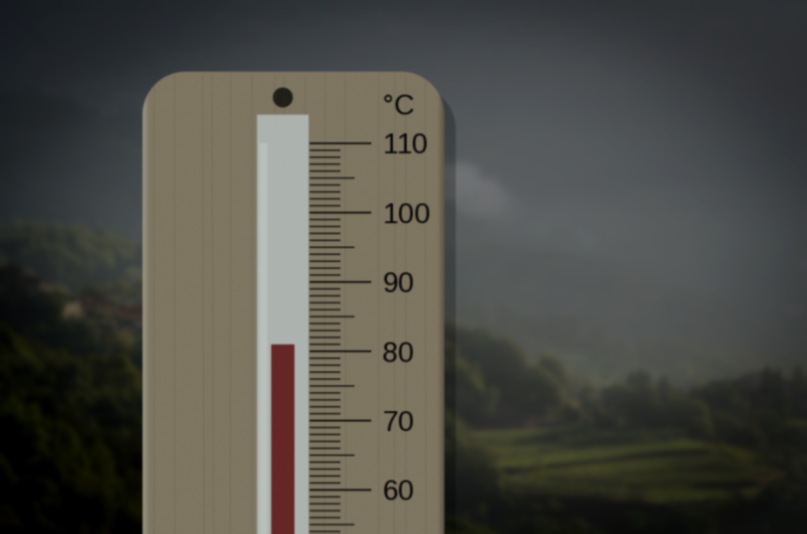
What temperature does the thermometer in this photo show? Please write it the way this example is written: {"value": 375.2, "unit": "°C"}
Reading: {"value": 81, "unit": "°C"}
